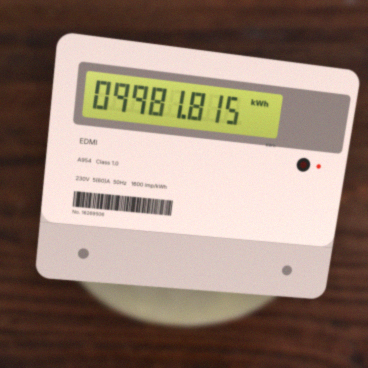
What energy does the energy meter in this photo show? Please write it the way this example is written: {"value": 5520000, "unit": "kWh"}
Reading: {"value": 9981.815, "unit": "kWh"}
